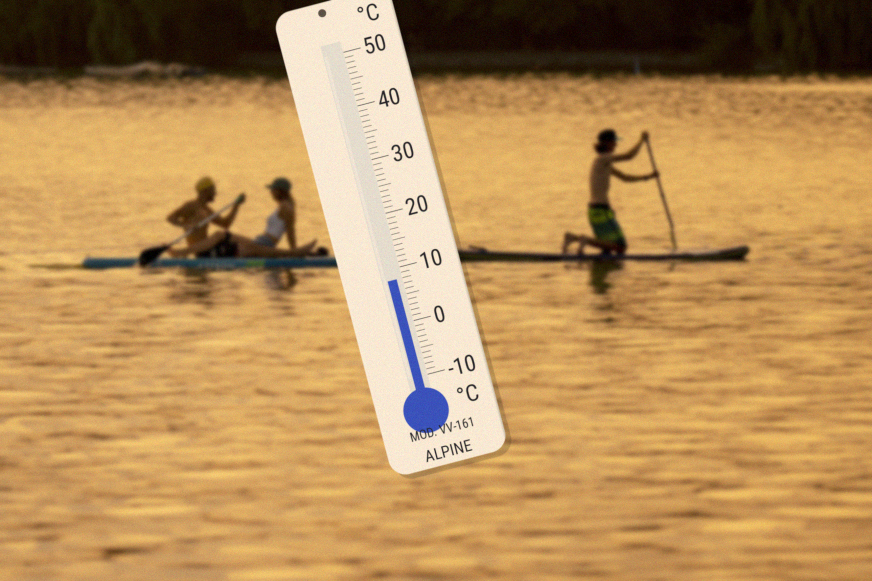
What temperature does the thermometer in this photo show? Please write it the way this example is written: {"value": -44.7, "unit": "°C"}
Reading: {"value": 8, "unit": "°C"}
